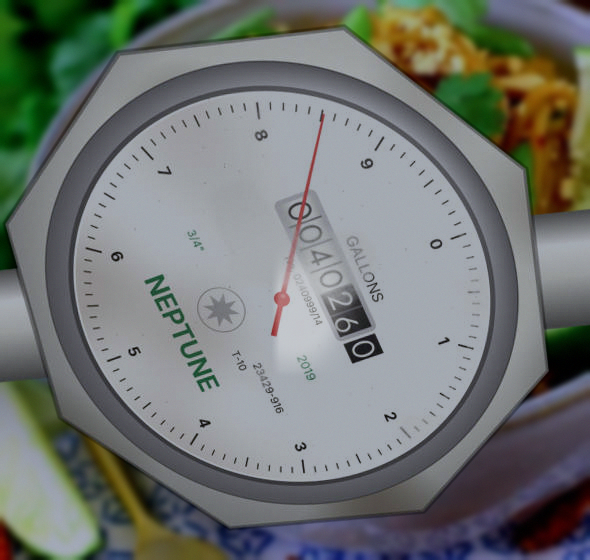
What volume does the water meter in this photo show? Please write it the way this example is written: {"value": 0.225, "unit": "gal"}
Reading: {"value": 40258.5, "unit": "gal"}
